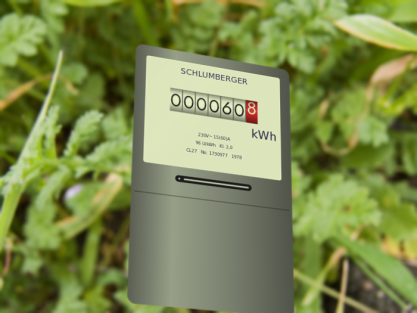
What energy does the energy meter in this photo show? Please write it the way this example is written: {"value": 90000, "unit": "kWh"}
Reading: {"value": 60.8, "unit": "kWh"}
